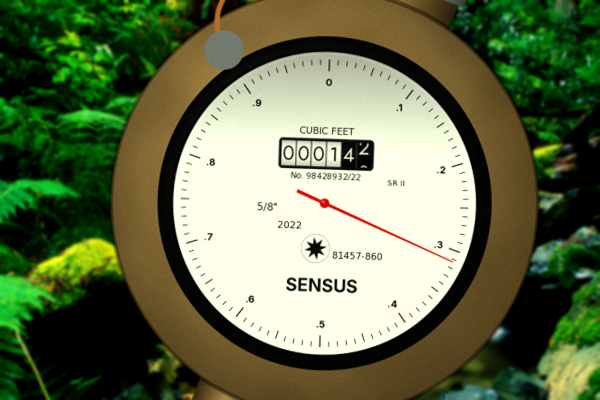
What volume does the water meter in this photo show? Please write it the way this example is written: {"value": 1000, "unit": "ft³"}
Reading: {"value": 142.31, "unit": "ft³"}
